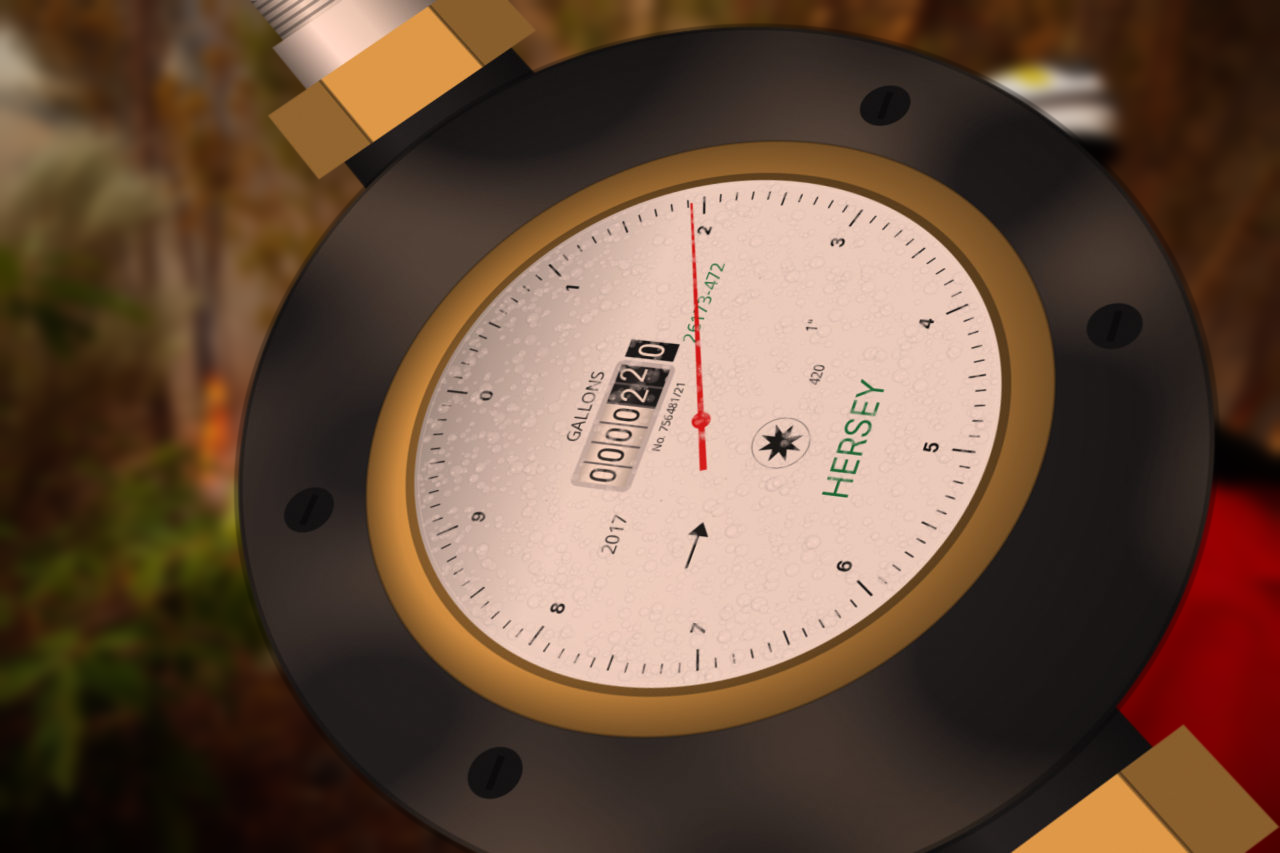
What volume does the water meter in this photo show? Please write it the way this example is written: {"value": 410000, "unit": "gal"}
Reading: {"value": 221.9, "unit": "gal"}
